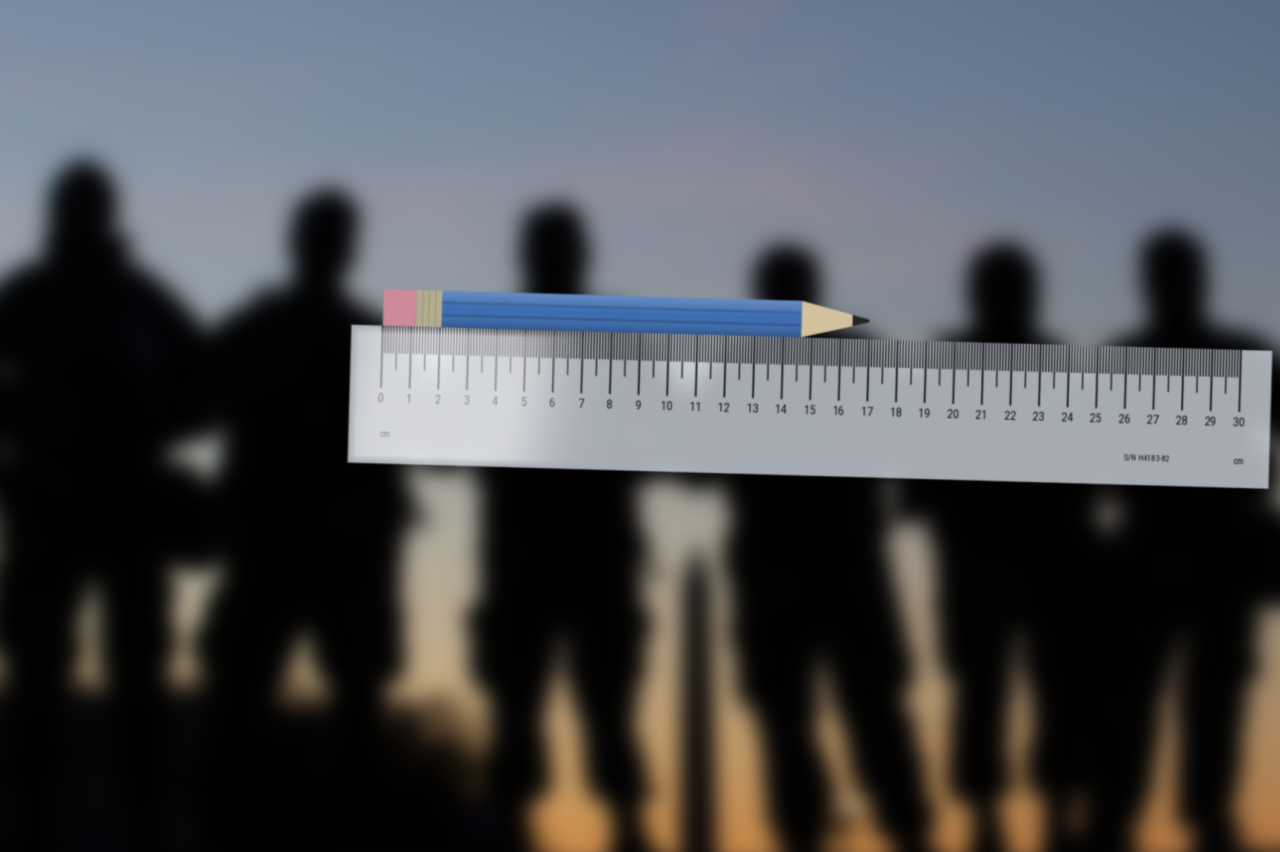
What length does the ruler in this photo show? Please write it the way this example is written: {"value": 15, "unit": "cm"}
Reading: {"value": 17, "unit": "cm"}
